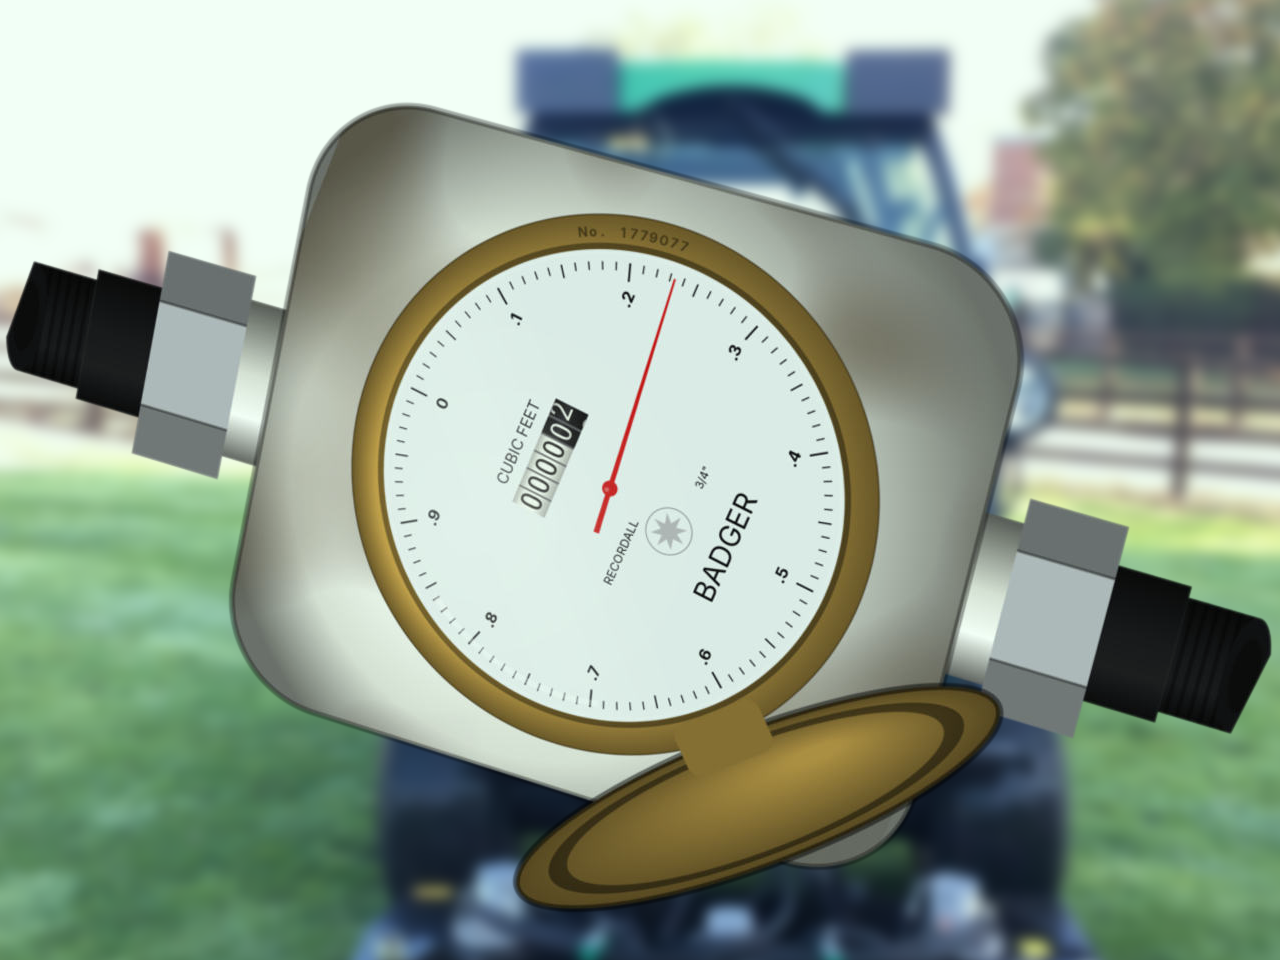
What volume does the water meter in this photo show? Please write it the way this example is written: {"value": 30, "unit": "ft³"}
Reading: {"value": 2.23, "unit": "ft³"}
